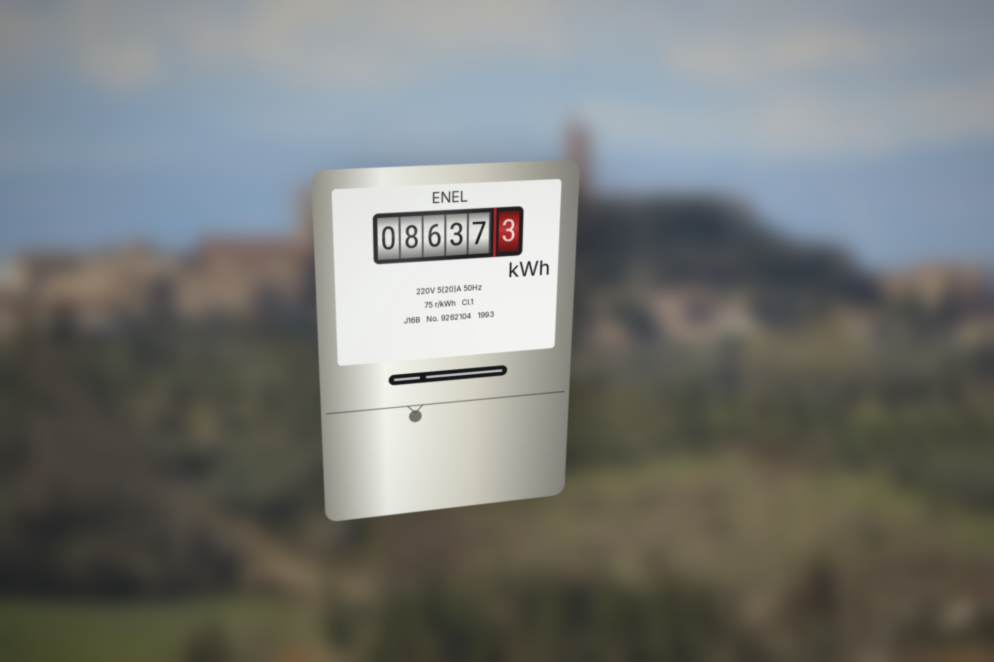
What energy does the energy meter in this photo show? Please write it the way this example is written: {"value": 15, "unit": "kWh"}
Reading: {"value": 8637.3, "unit": "kWh"}
